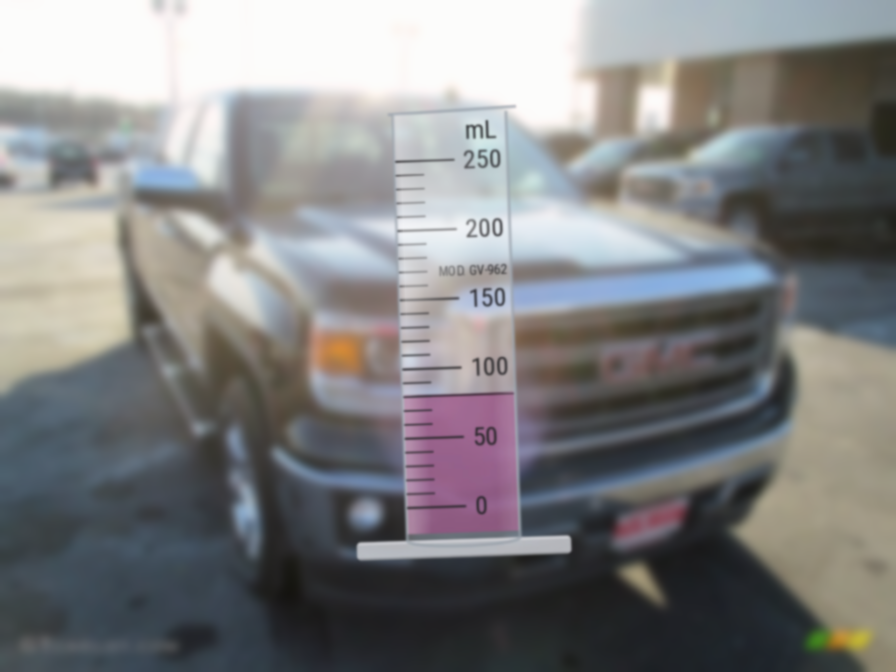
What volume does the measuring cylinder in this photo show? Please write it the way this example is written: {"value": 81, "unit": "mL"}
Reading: {"value": 80, "unit": "mL"}
